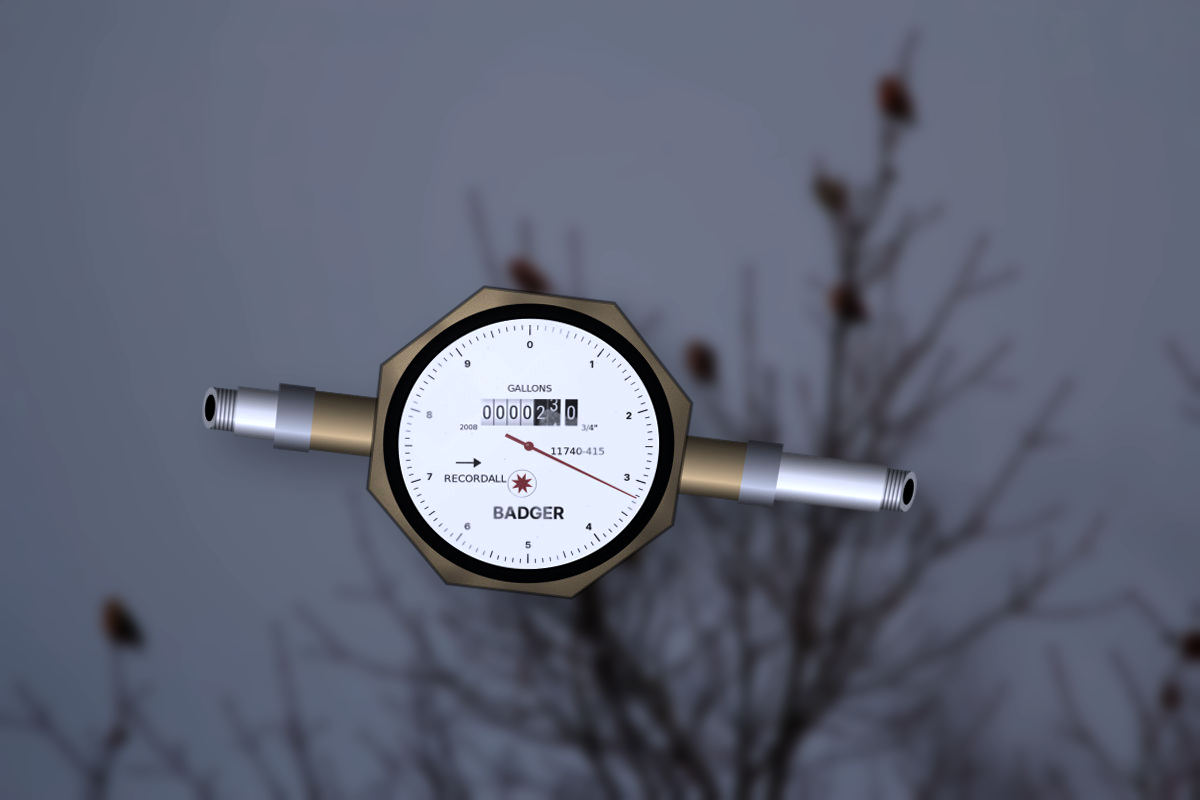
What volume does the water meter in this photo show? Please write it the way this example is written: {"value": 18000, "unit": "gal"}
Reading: {"value": 233.2, "unit": "gal"}
